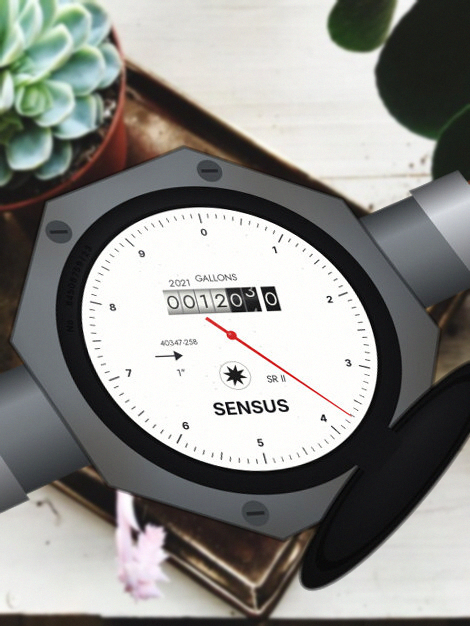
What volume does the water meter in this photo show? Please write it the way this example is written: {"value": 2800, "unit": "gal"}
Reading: {"value": 12033.7, "unit": "gal"}
